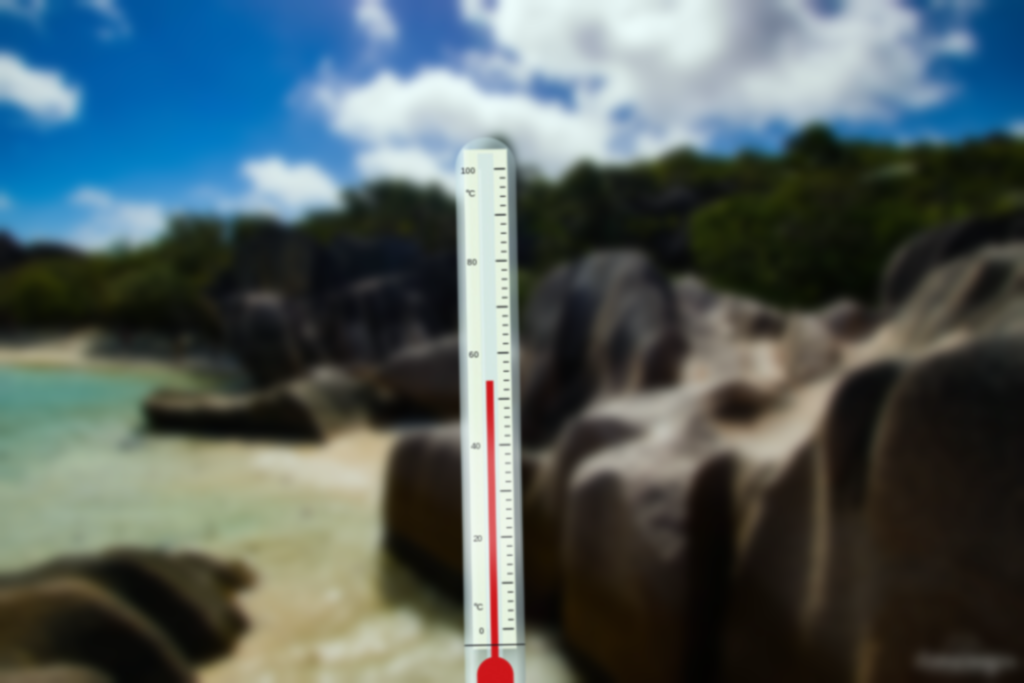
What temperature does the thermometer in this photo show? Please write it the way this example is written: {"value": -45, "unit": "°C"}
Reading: {"value": 54, "unit": "°C"}
